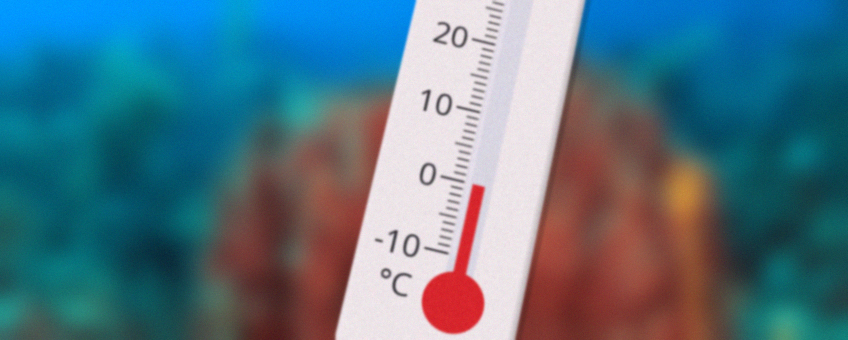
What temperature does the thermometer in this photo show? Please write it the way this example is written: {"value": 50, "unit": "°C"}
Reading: {"value": 0, "unit": "°C"}
